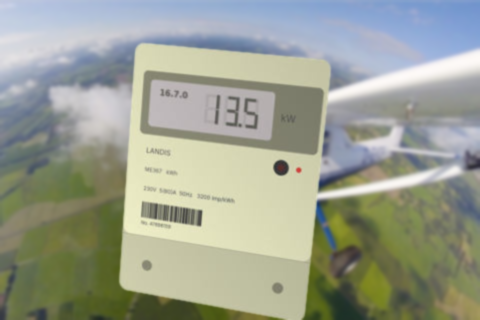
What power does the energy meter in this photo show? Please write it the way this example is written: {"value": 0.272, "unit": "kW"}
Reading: {"value": 13.5, "unit": "kW"}
